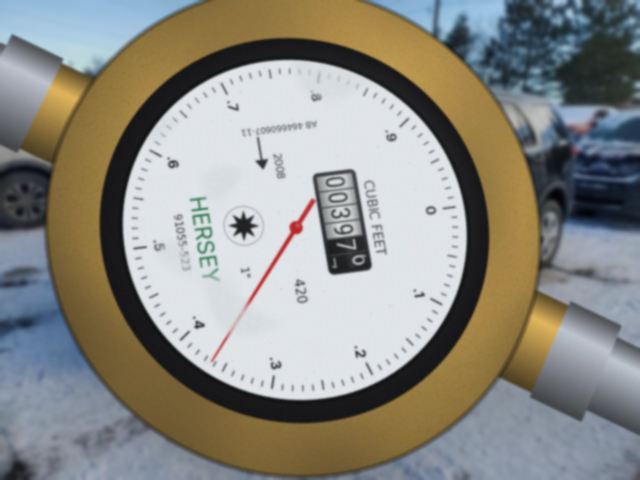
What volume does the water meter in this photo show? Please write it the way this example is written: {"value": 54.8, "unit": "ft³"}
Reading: {"value": 3976.36, "unit": "ft³"}
